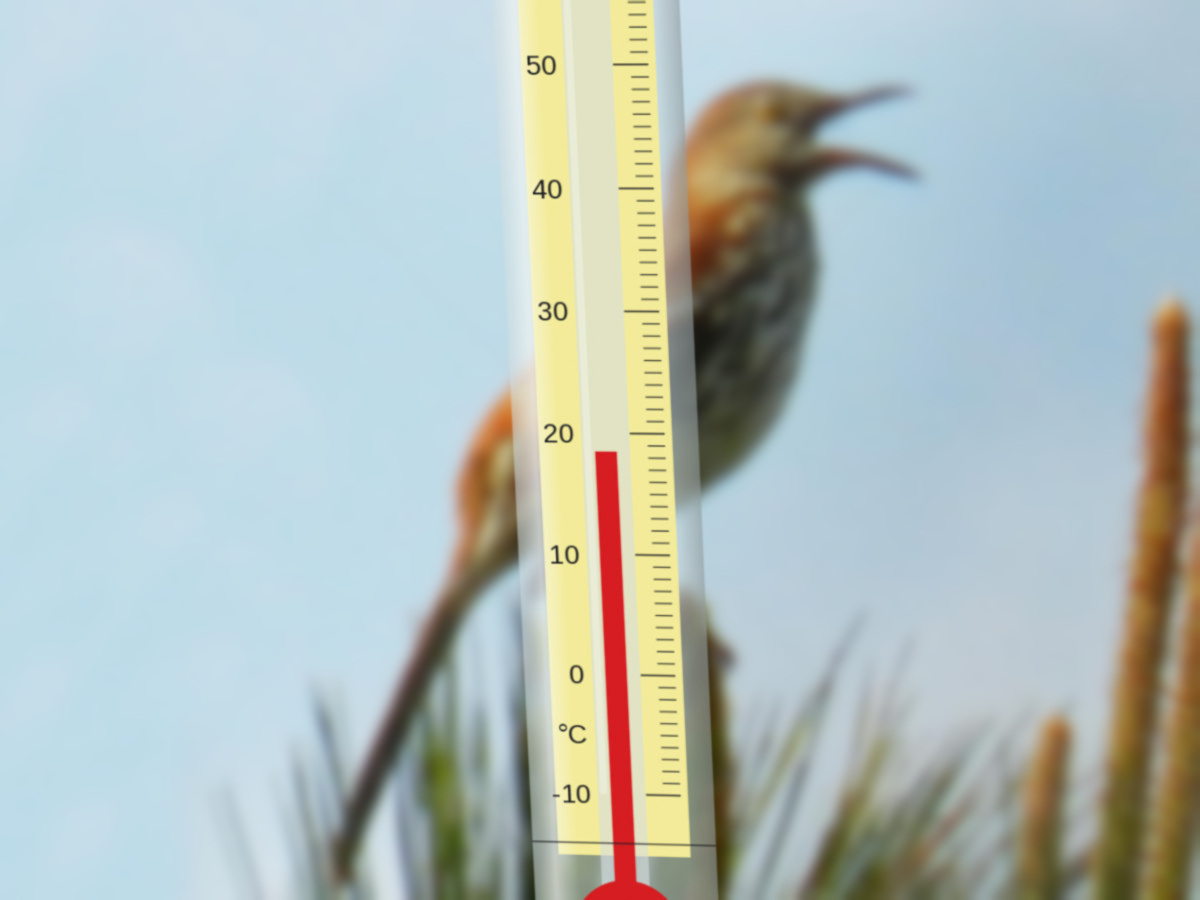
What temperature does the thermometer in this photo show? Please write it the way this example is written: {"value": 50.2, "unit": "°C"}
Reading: {"value": 18.5, "unit": "°C"}
